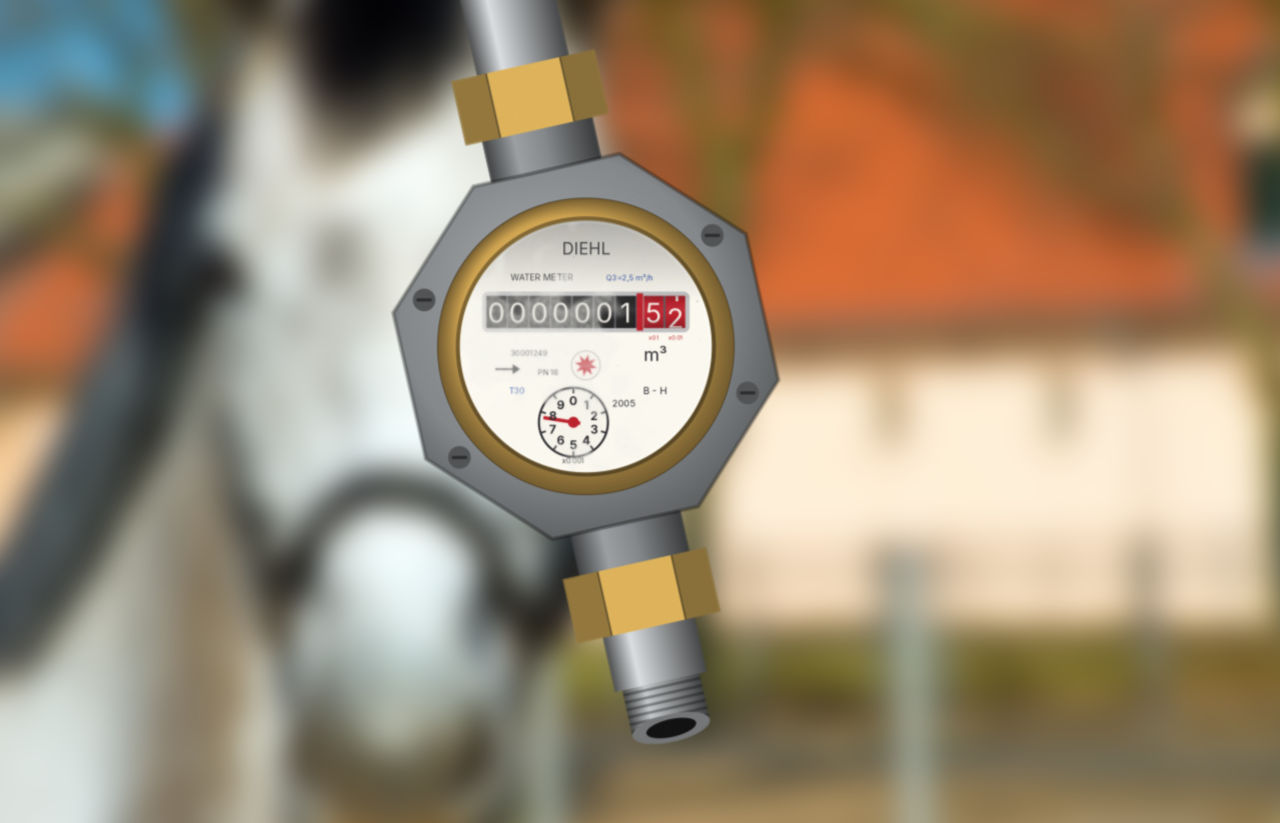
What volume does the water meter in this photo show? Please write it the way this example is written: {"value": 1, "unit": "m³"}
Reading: {"value": 1.517, "unit": "m³"}
